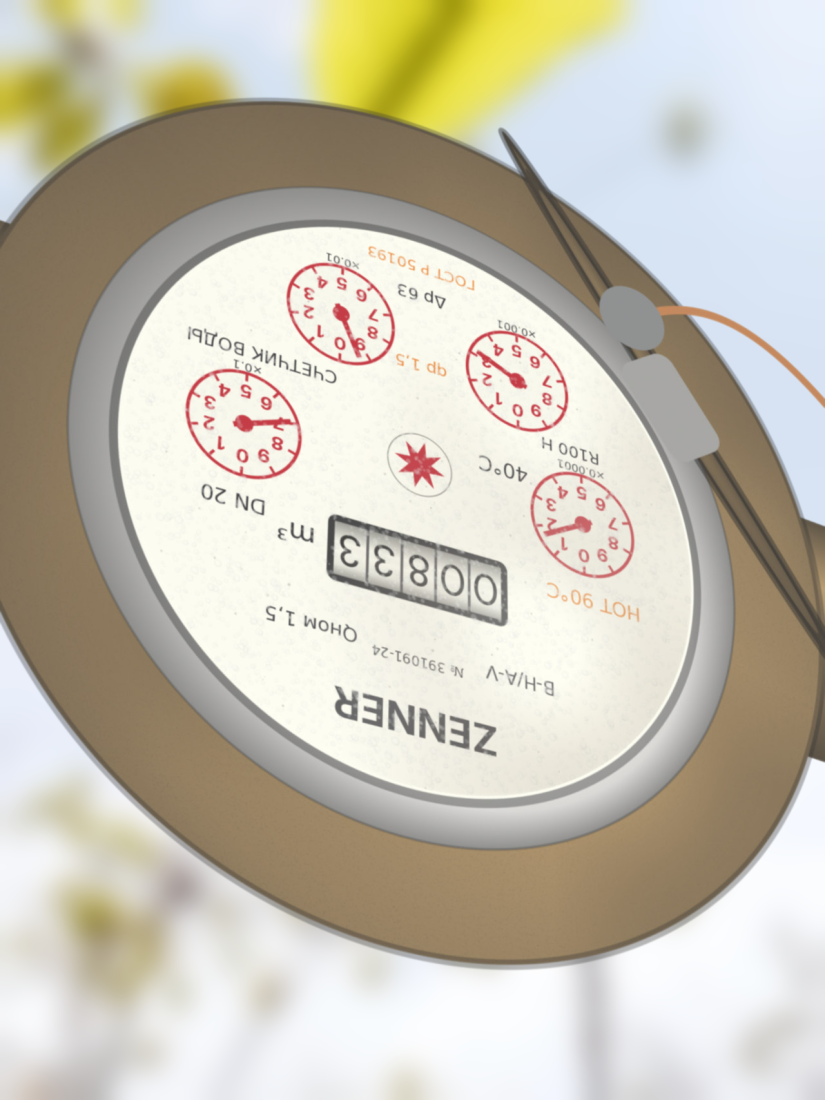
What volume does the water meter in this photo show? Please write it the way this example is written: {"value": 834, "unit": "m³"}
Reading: {"value": 833.6931, "unit": "m³"}
